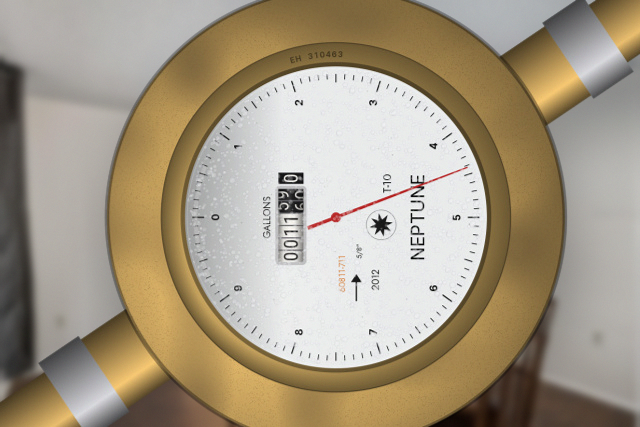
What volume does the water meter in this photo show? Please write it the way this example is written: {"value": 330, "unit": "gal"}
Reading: {"value": 11594.4, "unit": "gal"}
